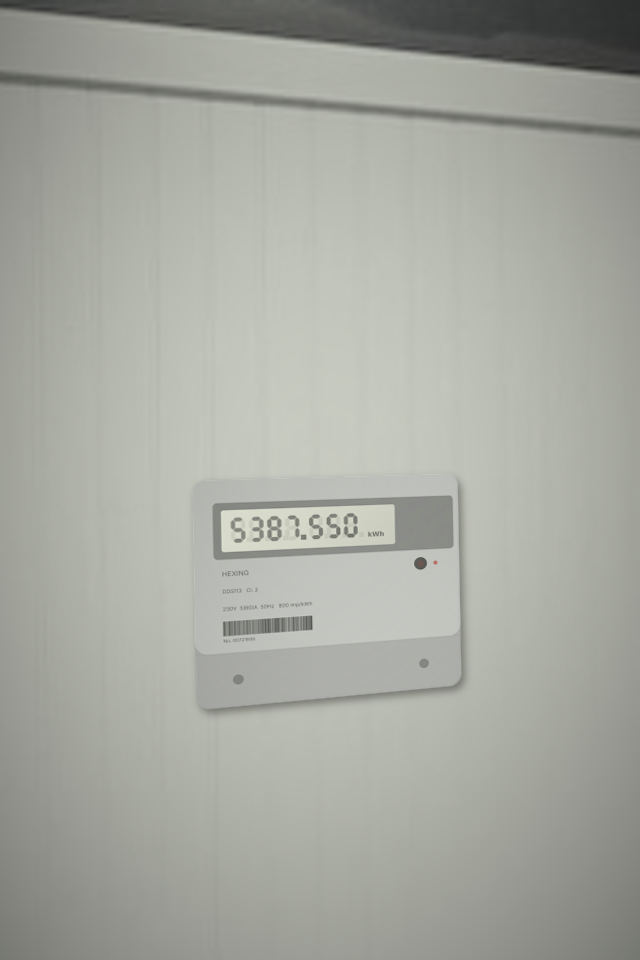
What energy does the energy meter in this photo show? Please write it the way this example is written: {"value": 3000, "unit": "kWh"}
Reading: {"value": 5387.550, "unit": "kWh"}
